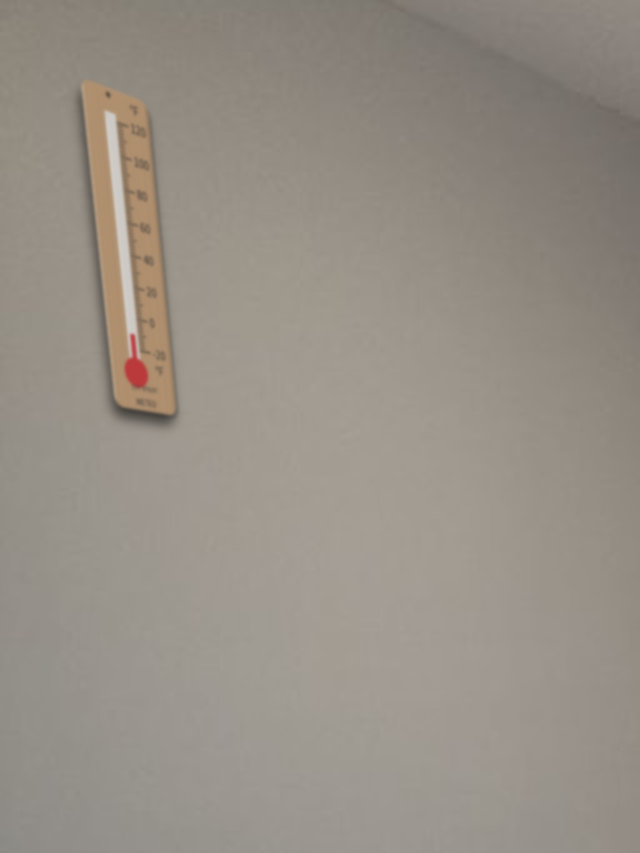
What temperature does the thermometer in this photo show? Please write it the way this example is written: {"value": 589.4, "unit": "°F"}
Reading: {"value": -10, "unit": "°F"}
